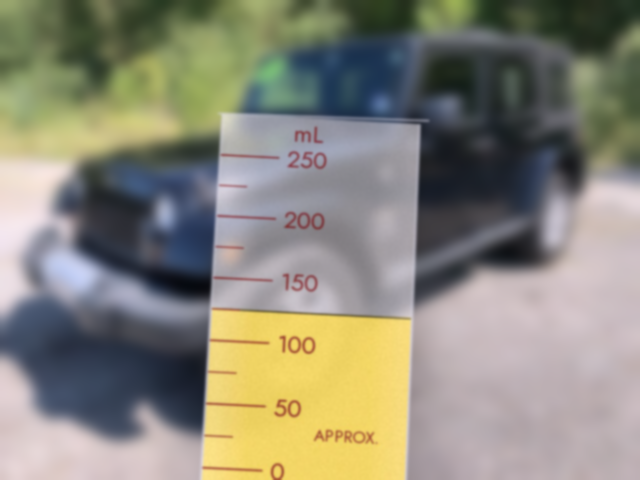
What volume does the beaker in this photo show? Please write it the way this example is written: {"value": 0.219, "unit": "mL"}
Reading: {"value": 125, "unit": "mL"}
